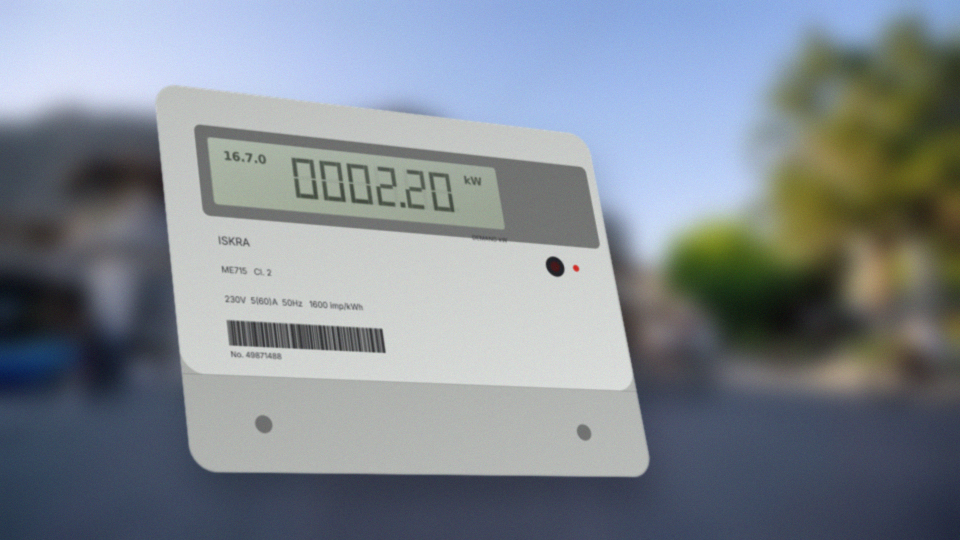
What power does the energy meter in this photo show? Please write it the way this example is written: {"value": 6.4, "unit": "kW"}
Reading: {"value": 2.20, "unit": "kW"}
